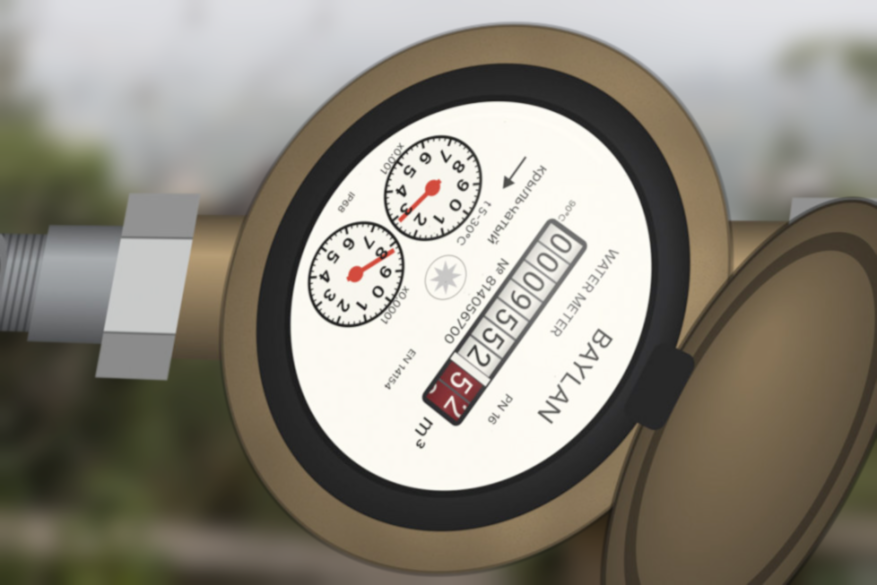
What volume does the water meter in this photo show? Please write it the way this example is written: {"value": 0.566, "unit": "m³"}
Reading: {"value": 9552.5228, "unit": "m³"}
